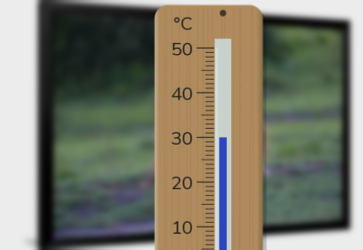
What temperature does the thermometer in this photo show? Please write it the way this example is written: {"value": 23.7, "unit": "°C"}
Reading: {"value": 30, "unit": "°C"}
